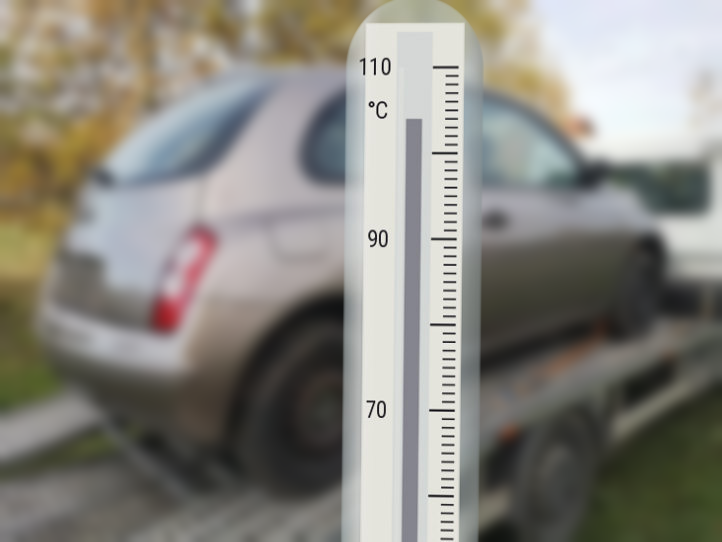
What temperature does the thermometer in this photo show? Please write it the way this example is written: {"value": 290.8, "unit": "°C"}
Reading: {"value": 104, "unit": "°C"}
